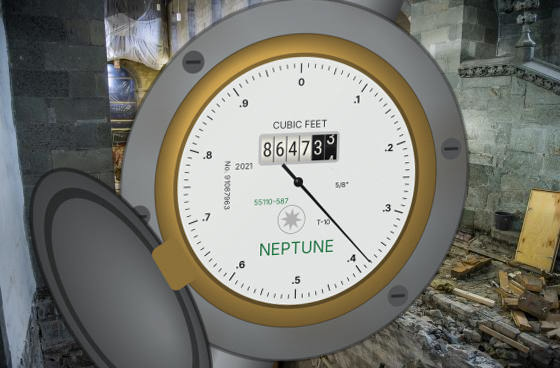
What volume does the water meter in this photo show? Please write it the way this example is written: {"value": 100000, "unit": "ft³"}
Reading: {"value": 864733.38, "unit": "ft³"}
